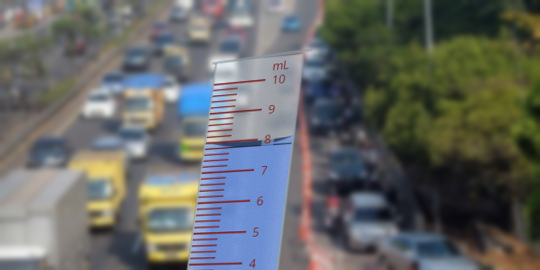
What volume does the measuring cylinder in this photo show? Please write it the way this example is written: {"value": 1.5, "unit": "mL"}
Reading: {"value": 7.8, "unit": "mL"}
